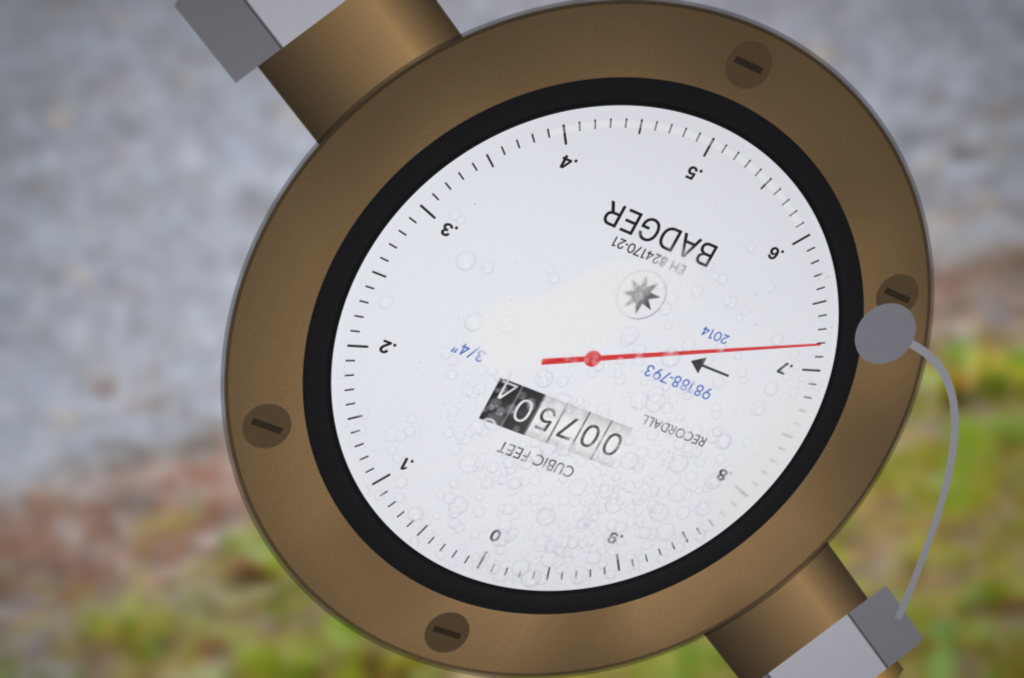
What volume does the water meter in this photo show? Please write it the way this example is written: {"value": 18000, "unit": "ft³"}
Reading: {"value": 7503.68, "unit": "ft³"}
